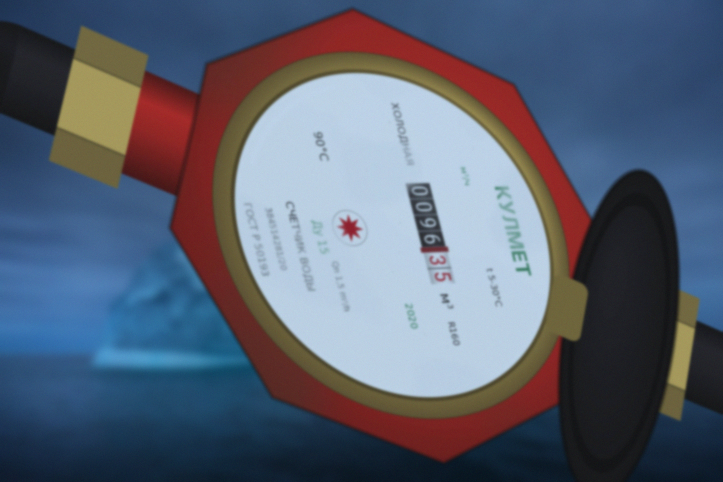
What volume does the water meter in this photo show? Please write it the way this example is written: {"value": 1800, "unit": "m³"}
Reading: {"value": 96.35, "unit": "m³"}
